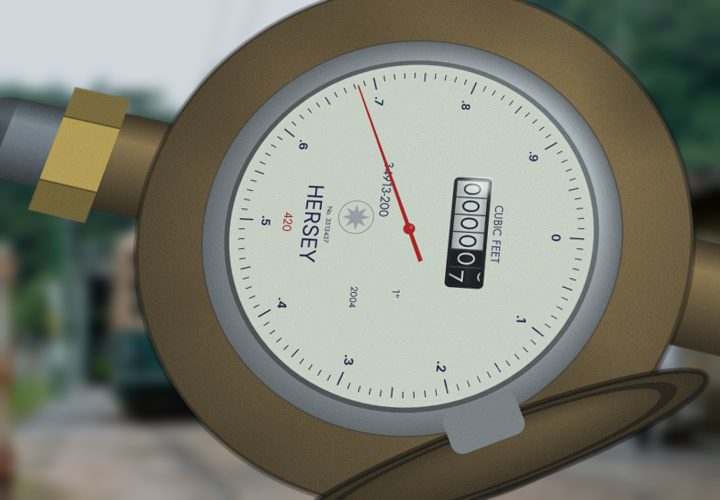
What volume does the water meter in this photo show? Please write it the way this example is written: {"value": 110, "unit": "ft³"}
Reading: {"value": 6.68, "unit": "ft³"}
